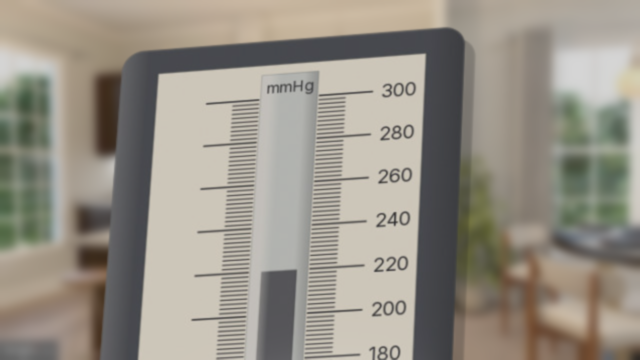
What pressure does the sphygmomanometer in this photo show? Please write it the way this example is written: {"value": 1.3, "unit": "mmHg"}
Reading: {"value": 220, "unit": "mmHg"}
